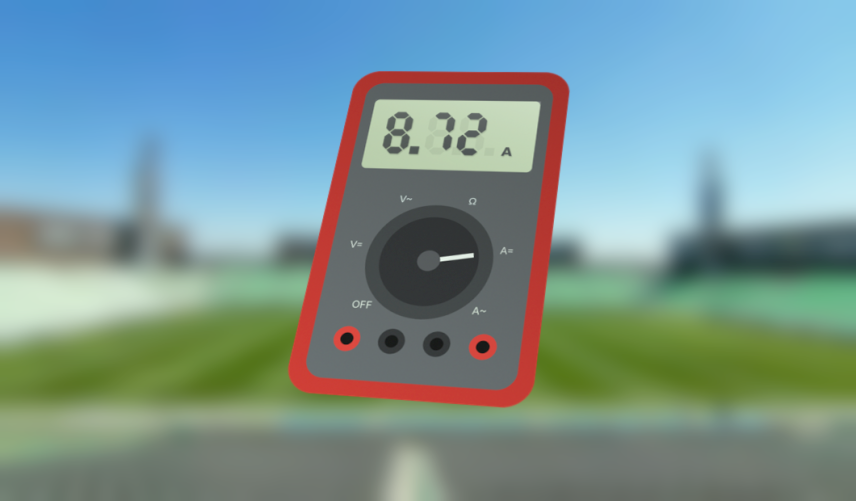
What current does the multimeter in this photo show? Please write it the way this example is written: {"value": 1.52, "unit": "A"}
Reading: {"value": 8.72, "unit": "A"}
